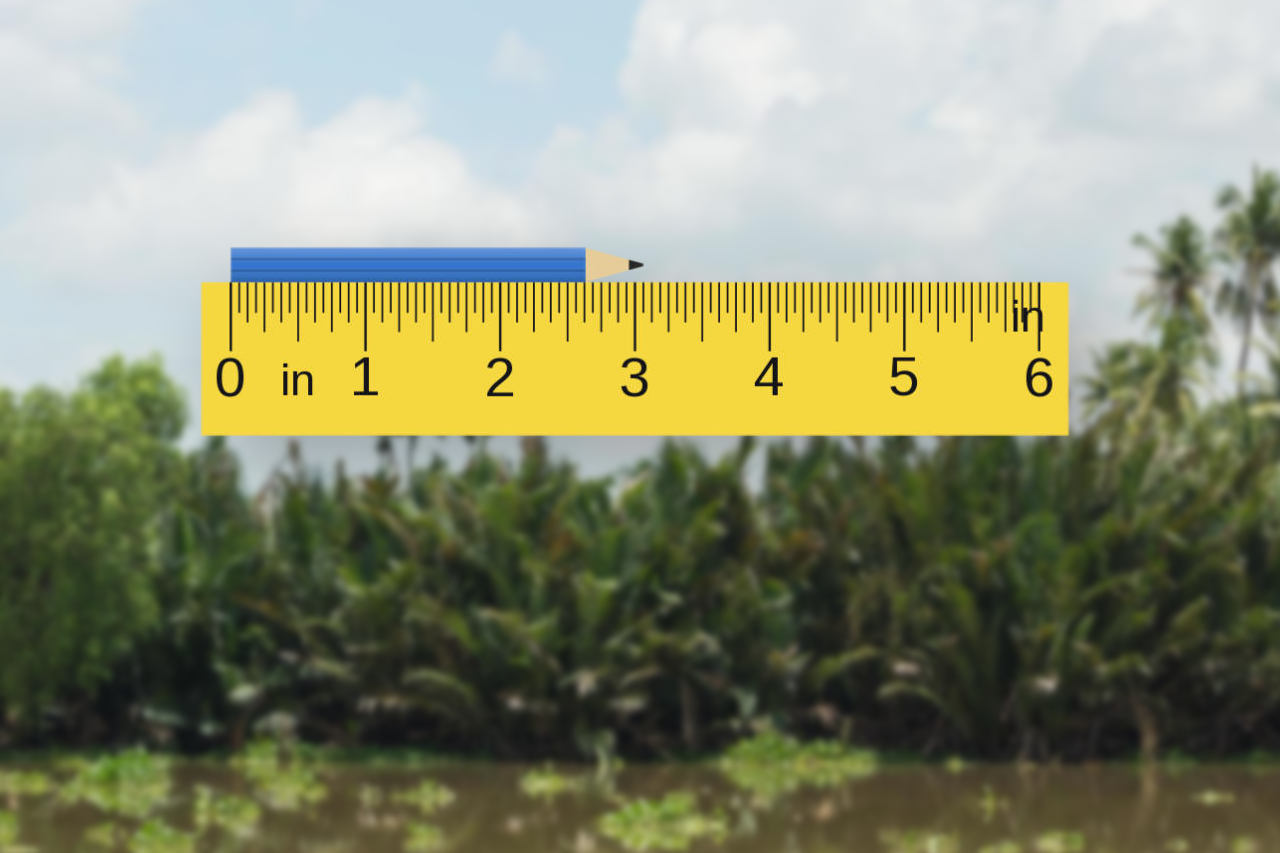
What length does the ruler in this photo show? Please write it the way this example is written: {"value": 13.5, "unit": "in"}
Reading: {"value": 3.0625, "unit": "in"}
